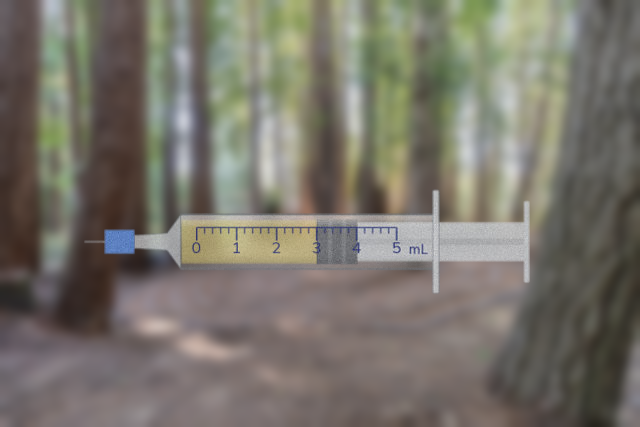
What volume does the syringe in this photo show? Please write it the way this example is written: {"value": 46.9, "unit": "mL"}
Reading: {"value": 3, "unit": "mL"}
